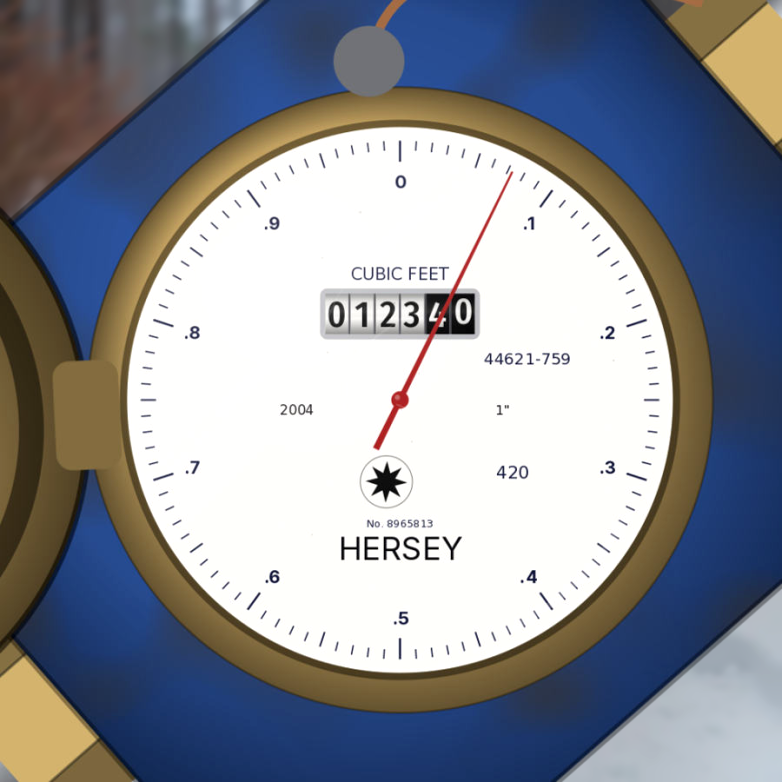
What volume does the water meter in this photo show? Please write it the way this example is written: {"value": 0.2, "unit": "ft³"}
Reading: {"value": 12340.07, "unit": "ft³"}
